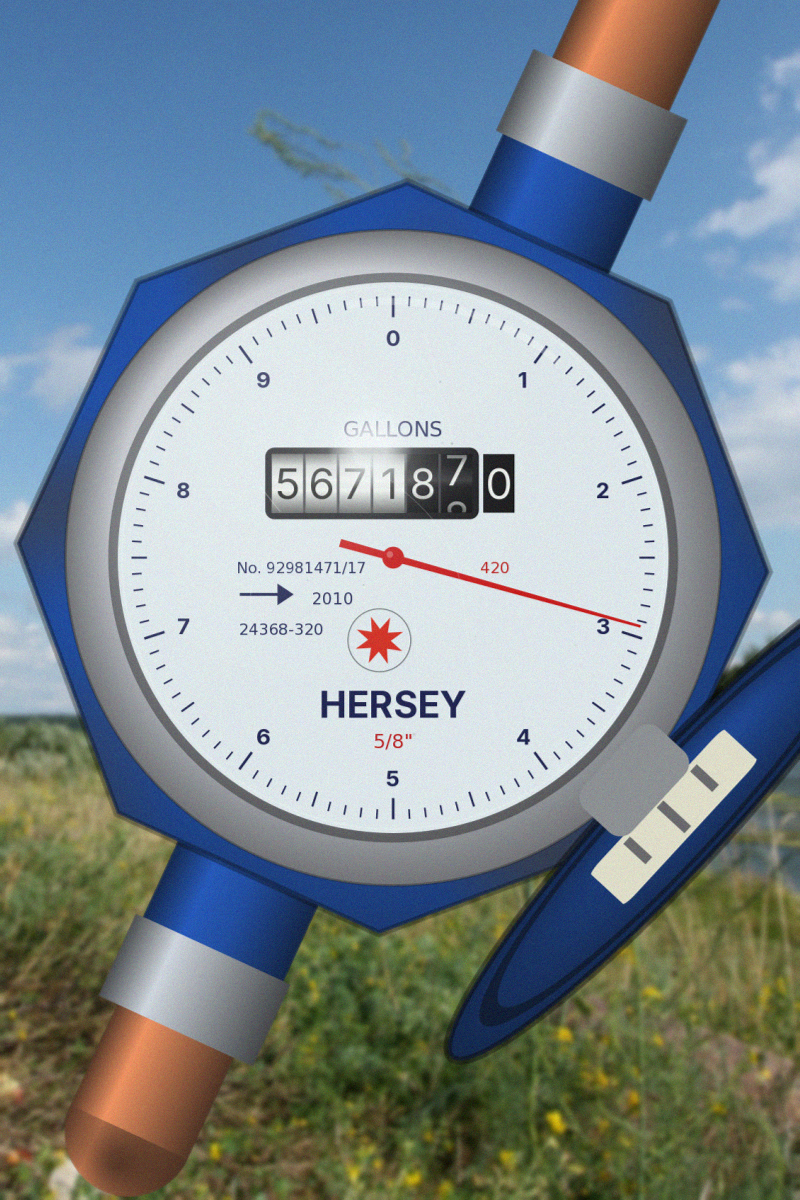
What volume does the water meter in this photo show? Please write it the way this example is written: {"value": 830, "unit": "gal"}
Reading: {"value": 5671872.9, "unit": "gal"}
